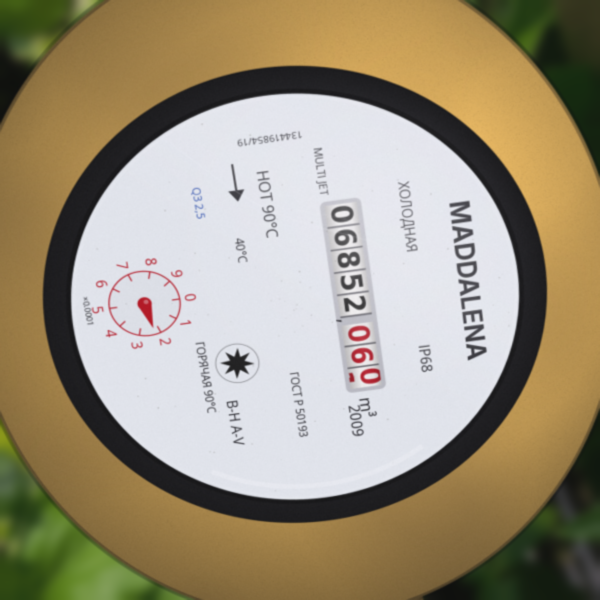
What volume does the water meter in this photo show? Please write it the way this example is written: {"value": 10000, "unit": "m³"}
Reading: {"value": 6852.0602, "unit": "m³"}
